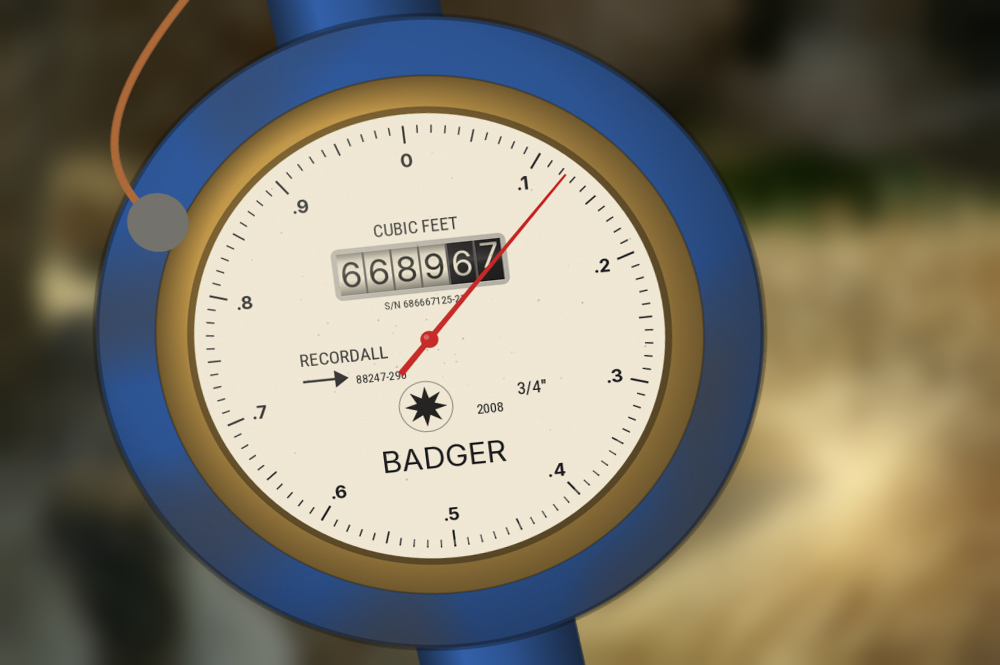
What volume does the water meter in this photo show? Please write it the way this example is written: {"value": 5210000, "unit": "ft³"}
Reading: {"value": 668967.12, "unit": "ft³"}
